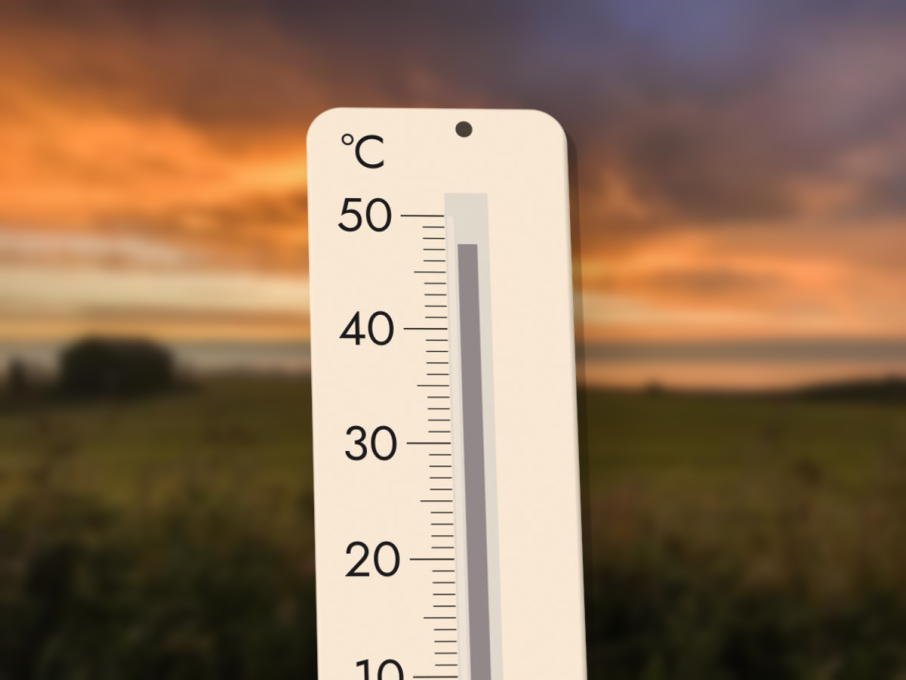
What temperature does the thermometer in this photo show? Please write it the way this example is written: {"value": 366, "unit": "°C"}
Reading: {"value": 47.5, "unit": "°C"}
